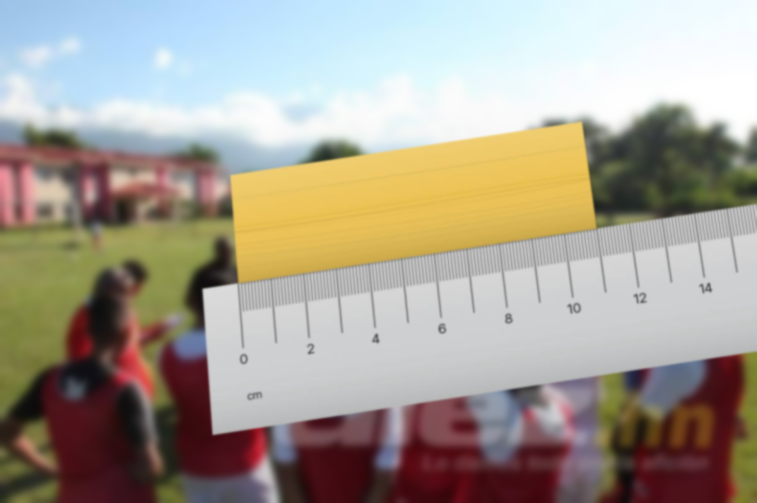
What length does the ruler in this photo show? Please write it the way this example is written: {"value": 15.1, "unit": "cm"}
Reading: {"value": 11, "unit": "cm"}
